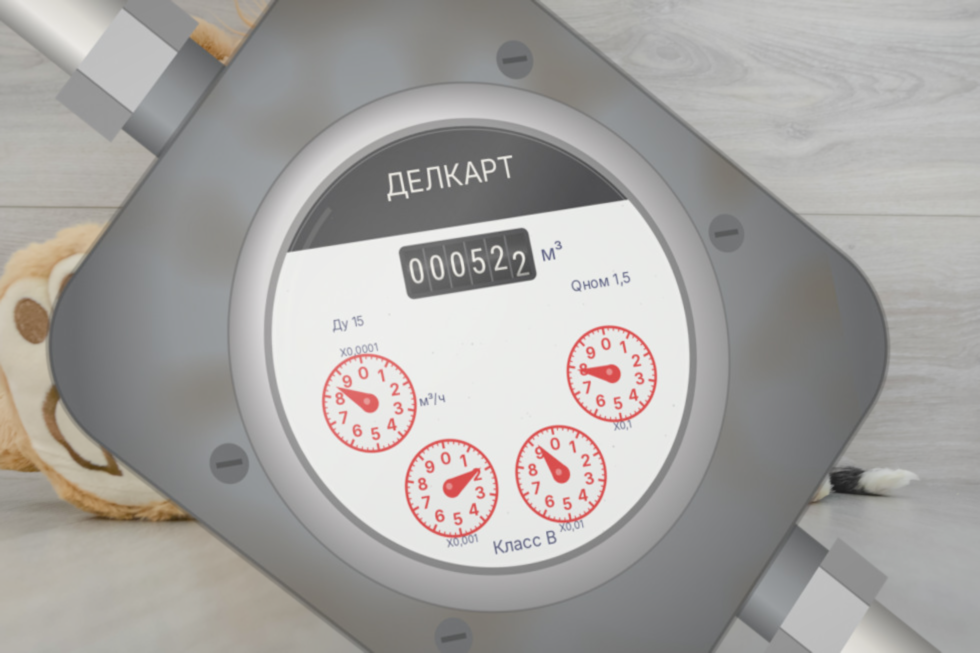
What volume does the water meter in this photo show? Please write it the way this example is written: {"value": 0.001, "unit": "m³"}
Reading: {"value": 521.7918, "unit": "m³"}
